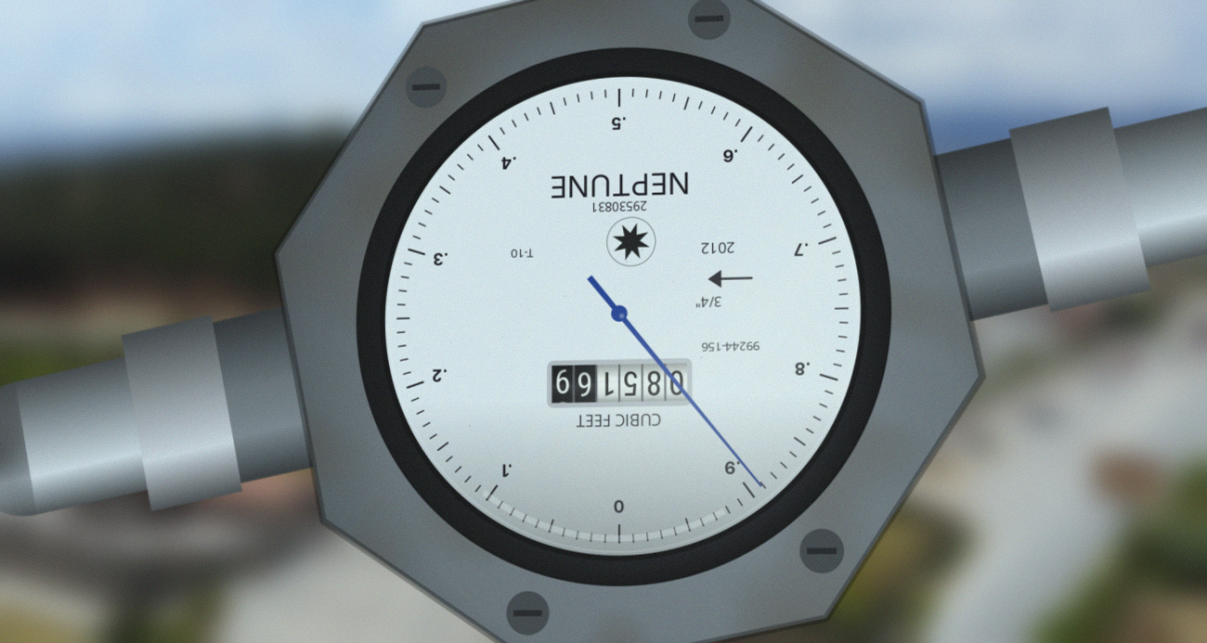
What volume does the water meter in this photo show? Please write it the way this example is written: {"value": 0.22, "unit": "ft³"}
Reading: {"value": 85168.89, "unit": "ft³"}
